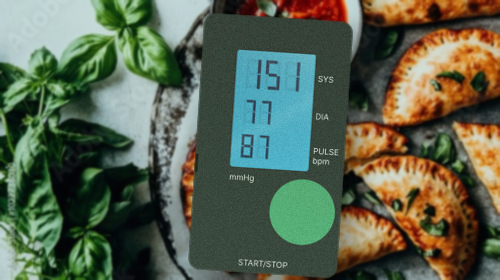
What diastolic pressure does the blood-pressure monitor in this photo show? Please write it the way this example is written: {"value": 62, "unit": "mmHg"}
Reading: {"value": 77, "unit": "mmHg"}
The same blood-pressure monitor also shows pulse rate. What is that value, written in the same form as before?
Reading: {"value": 87, "unit": "bpm"}
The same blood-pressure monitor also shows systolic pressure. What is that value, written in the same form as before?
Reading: {"value": 151, "unit": "mmHg"}
